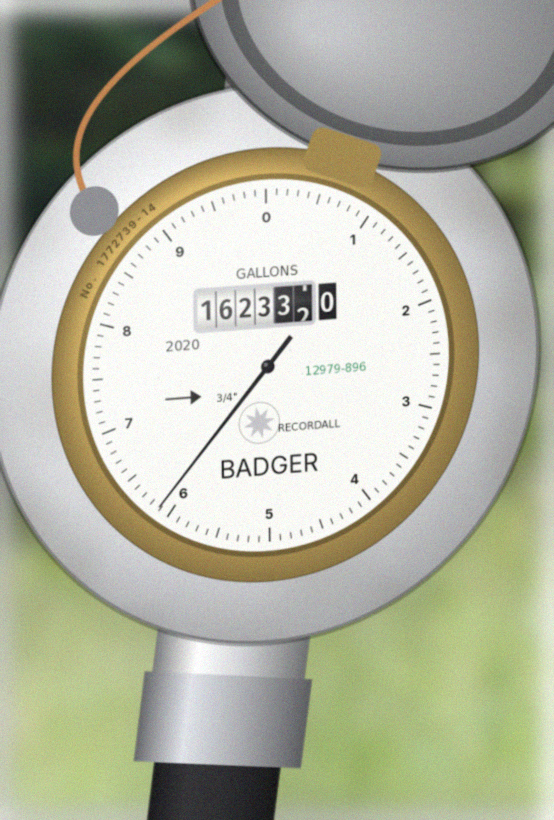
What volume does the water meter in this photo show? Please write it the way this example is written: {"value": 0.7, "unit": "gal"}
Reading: {"value": 1623316.1, "unit": "gal"}
